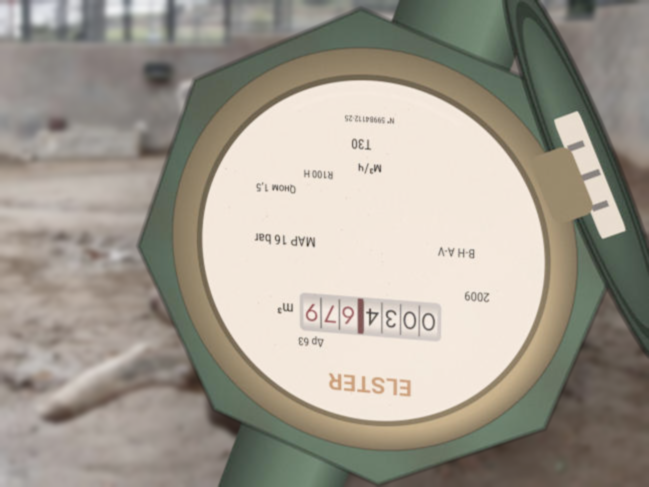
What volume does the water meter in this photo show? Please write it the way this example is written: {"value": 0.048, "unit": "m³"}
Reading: {"value": 34.679, "unit": "m³"}
